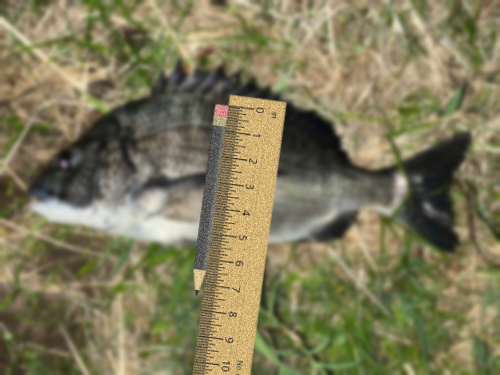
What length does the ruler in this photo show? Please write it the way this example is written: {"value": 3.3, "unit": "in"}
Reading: {"value": 7.5, "unit": "in"}
